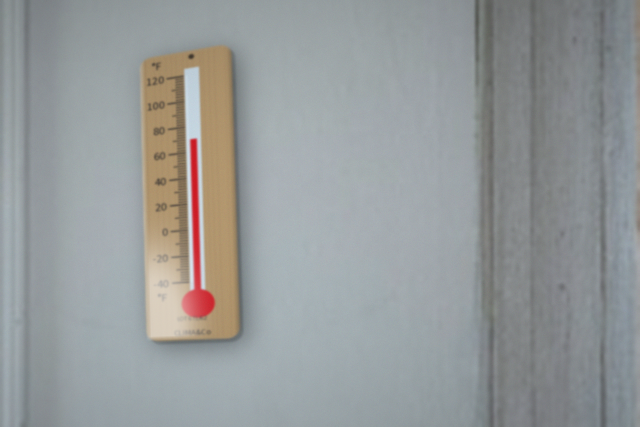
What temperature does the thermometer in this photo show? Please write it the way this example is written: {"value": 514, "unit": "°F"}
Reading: {"value": 70, "unit": "°F"}
